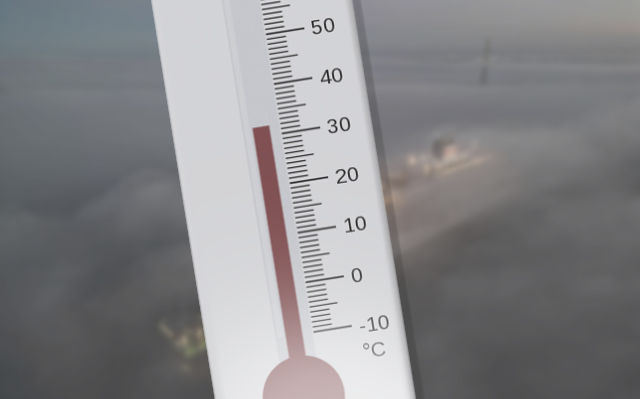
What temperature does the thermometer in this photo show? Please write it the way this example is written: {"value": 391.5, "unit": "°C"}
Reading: {"value": 32, "unit": "°C"}
